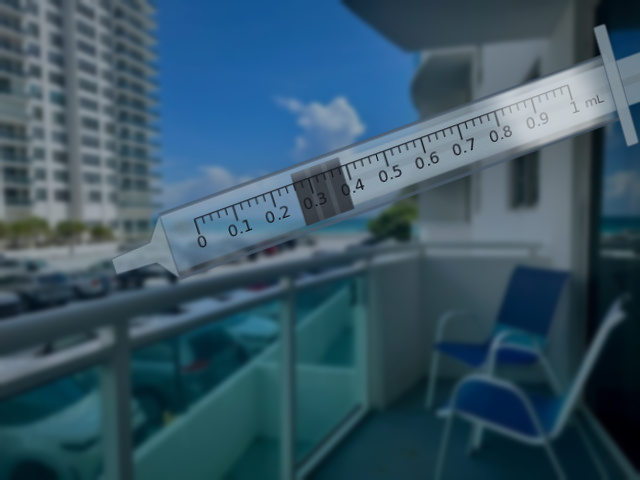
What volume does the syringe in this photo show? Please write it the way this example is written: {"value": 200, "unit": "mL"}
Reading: {"value": 0.26, "unit": "mL"}
